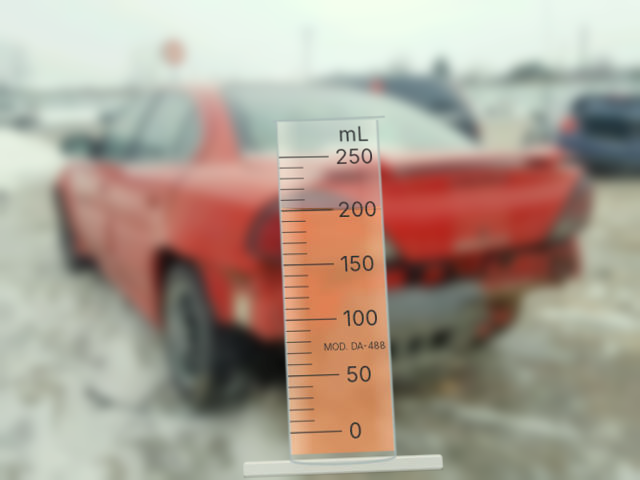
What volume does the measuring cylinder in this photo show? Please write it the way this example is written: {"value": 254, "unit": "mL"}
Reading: {"value": 200, "unit": "mL"}
